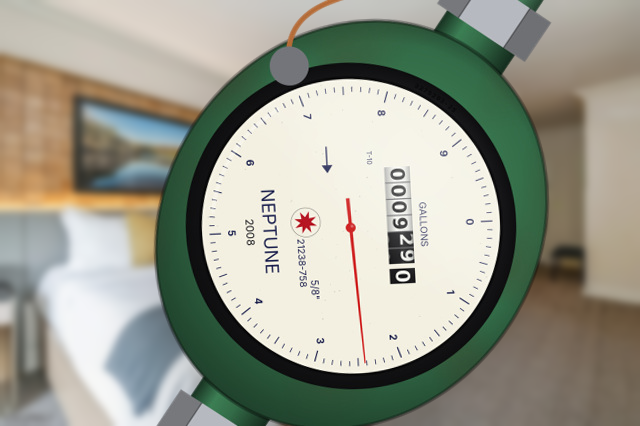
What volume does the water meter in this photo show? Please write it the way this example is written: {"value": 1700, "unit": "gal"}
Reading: {"value": 9292.4, "unit": "gal"}
